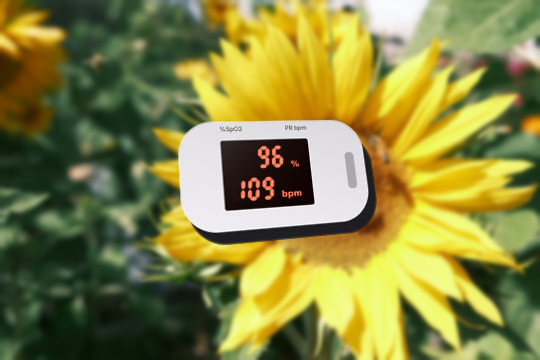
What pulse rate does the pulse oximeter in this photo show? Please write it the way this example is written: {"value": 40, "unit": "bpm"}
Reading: {"value": 109, "unit": "bpm"}
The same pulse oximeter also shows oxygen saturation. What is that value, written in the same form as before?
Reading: {"value": 96, "unit": "%"}
